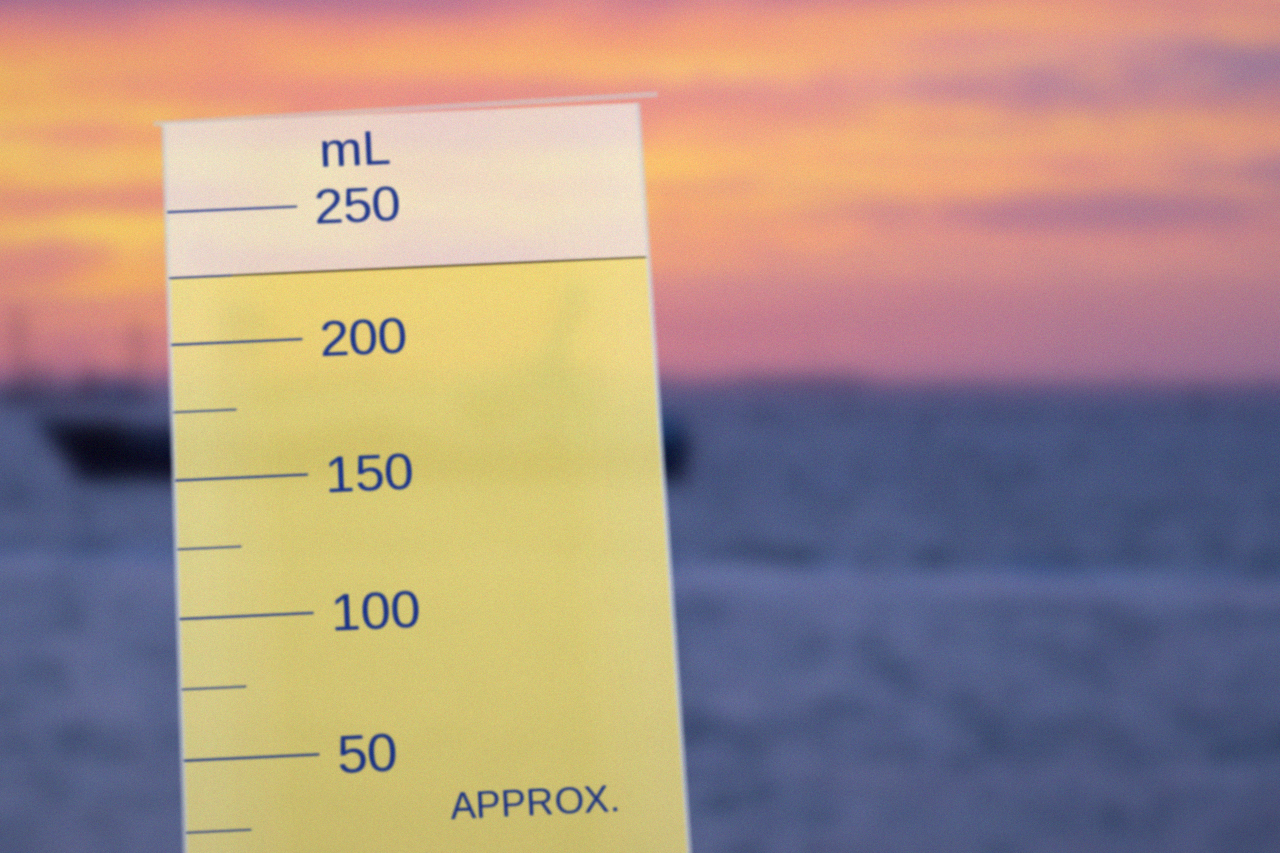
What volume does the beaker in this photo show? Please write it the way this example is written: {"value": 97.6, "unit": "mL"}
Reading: {"value": 225, "unit": "mL"}
